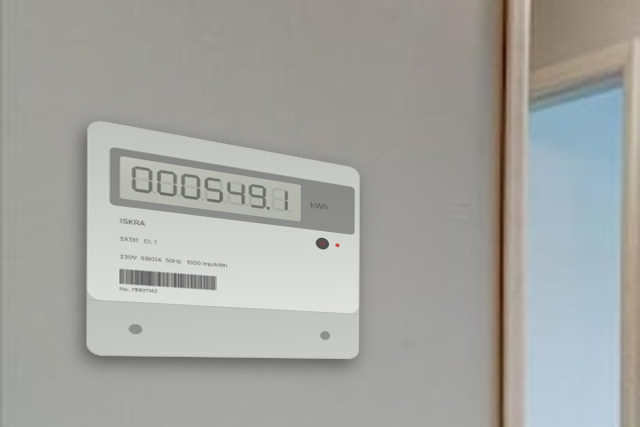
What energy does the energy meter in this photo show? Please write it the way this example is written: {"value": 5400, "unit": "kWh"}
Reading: {"value": 549.1, "unit": "kWh"}
